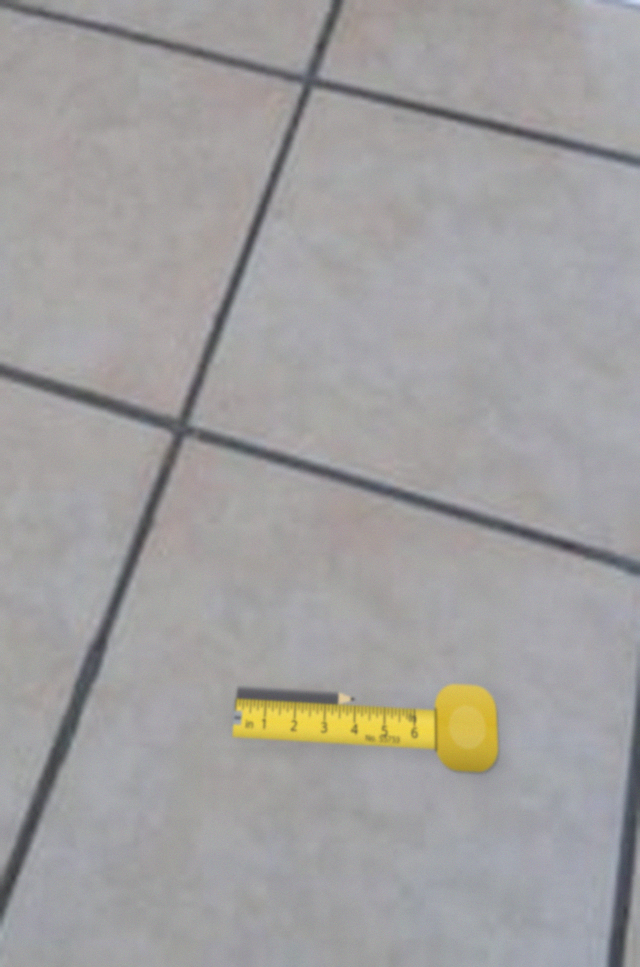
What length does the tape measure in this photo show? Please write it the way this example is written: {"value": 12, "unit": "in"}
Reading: {"value": 4, "unit": "in"}
